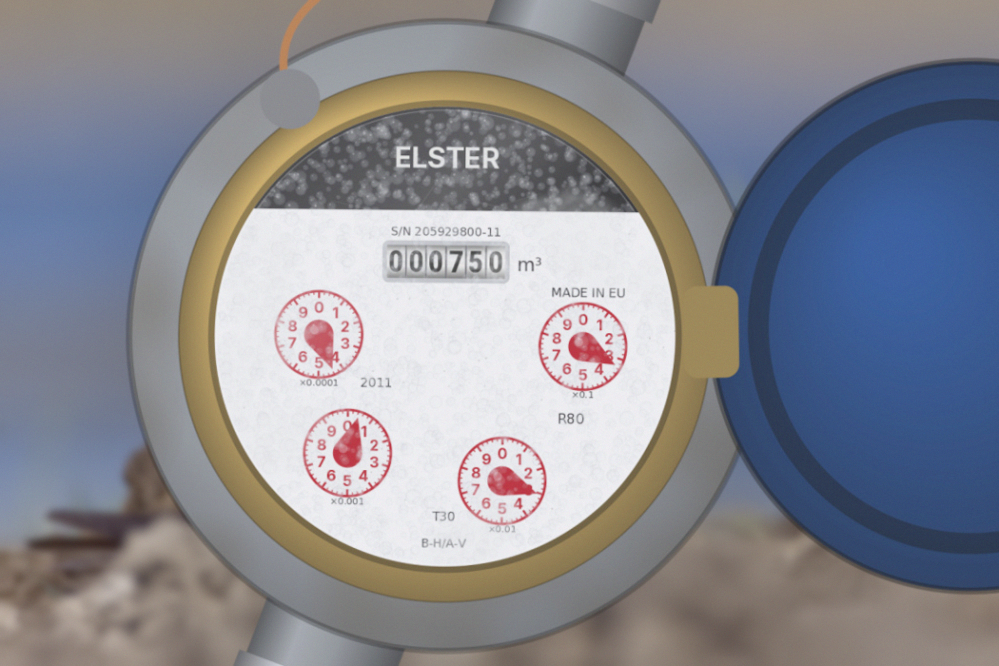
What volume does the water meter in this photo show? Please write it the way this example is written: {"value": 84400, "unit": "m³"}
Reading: {"value": 750.3304, "unit": "m³"}
